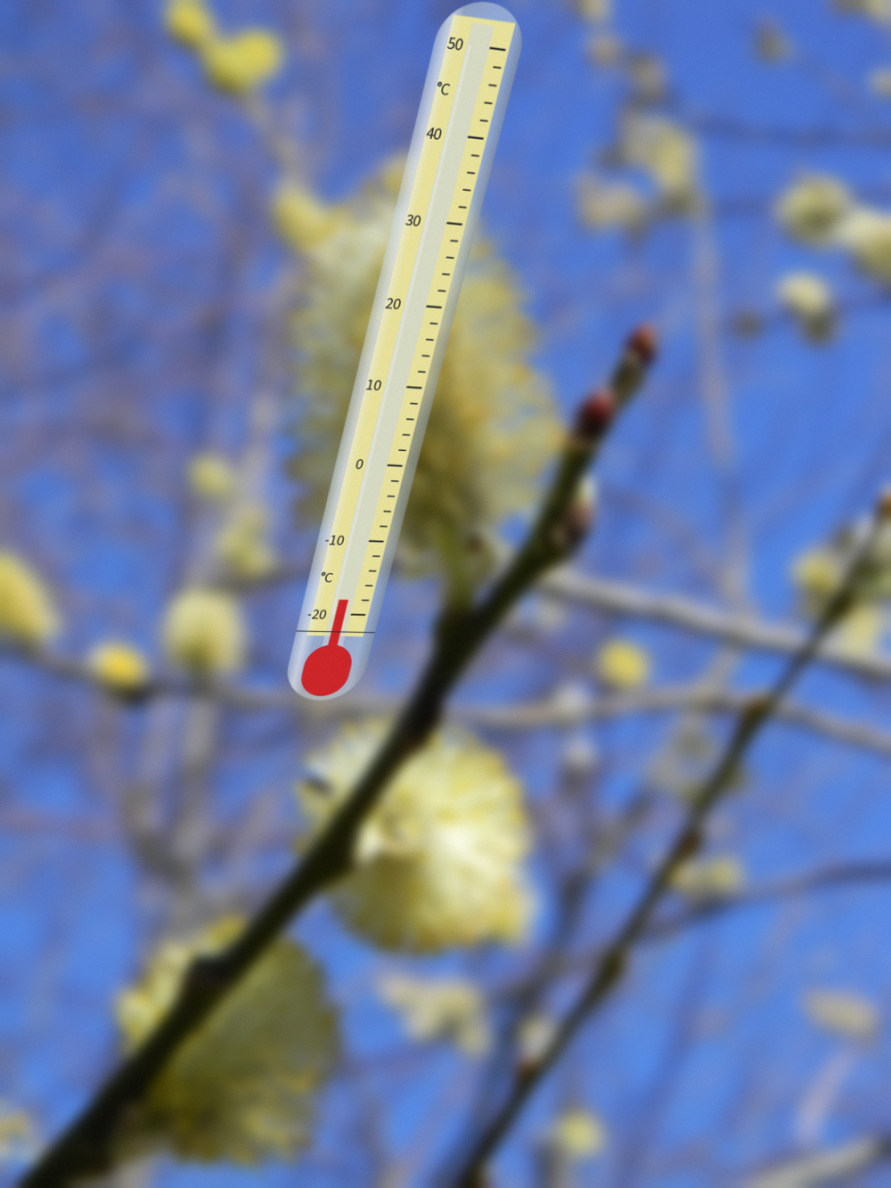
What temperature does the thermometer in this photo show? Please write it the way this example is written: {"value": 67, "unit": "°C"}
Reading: {"value": -18, "unit": "°C"}
